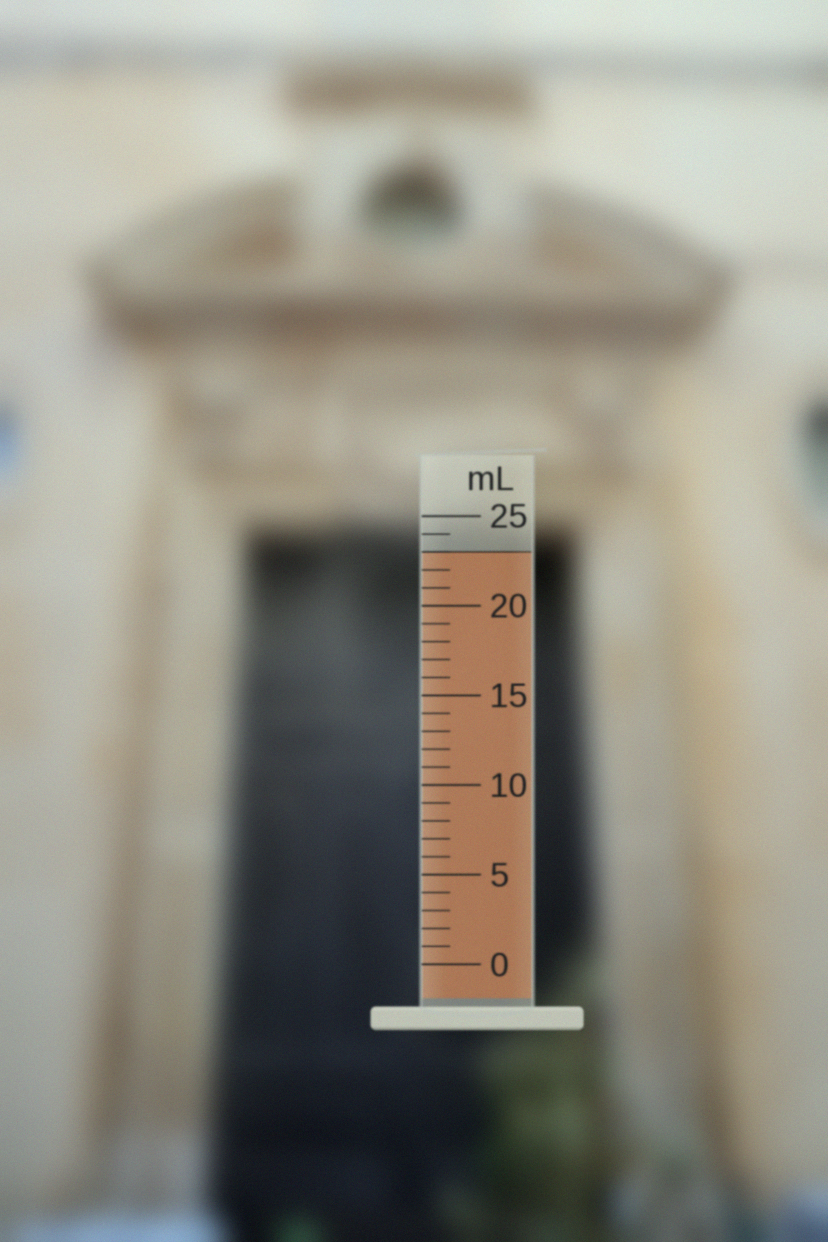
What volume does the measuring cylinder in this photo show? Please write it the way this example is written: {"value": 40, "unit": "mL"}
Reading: {"value": 23, "unit": "mL"}
